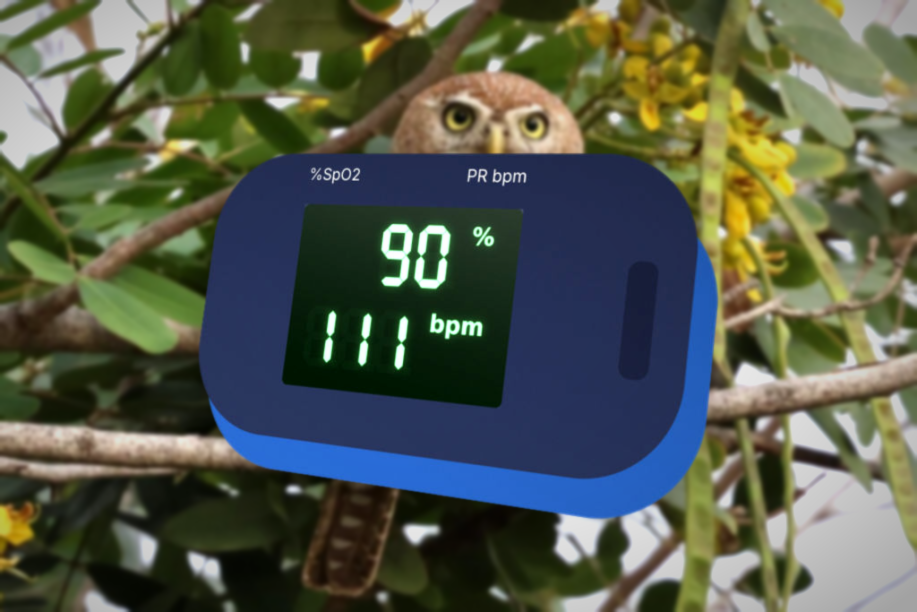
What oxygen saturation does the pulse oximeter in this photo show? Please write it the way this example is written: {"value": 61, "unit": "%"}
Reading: {"value": 90, "unit": "%"}
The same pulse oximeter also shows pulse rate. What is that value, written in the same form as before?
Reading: {"value": 111, "unit": "bpm"}
